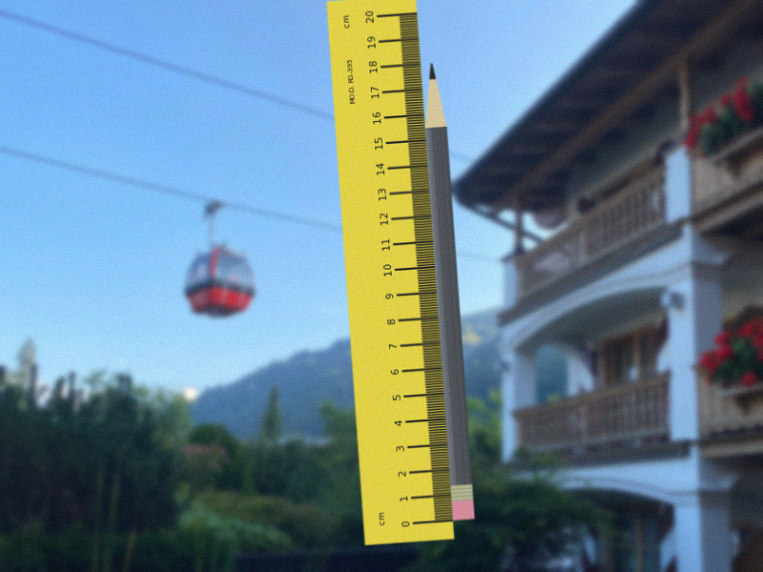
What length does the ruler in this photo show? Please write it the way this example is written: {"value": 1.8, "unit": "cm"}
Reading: {"value": 18, "unit": "cm"}
